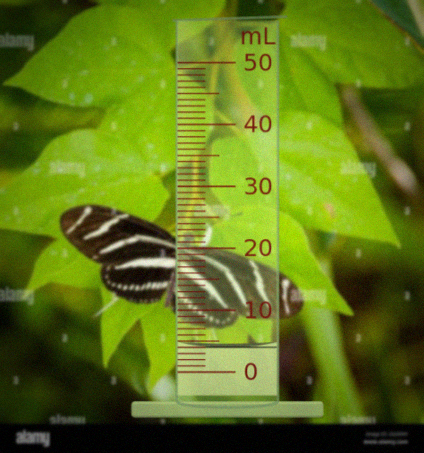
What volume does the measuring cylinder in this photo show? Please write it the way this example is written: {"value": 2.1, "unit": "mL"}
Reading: {"value": 4, "unit": "mL"}
